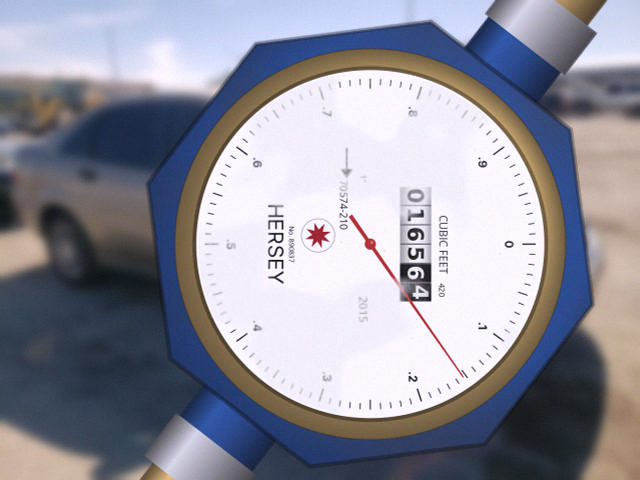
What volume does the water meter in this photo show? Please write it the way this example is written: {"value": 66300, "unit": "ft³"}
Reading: {"value": 16564.15, "unit": "ft³"}
